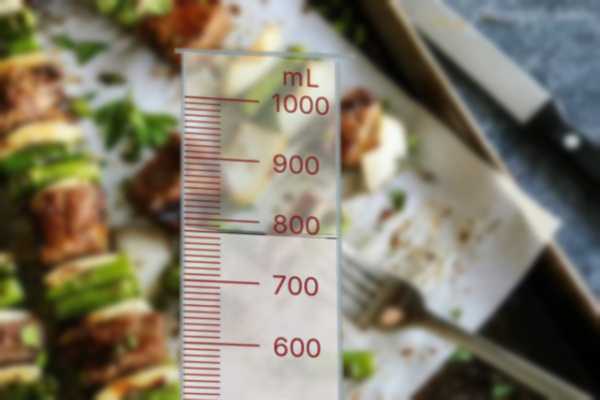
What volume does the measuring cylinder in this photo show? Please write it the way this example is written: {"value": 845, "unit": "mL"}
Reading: {"value": 780, "unit": "mL"}
